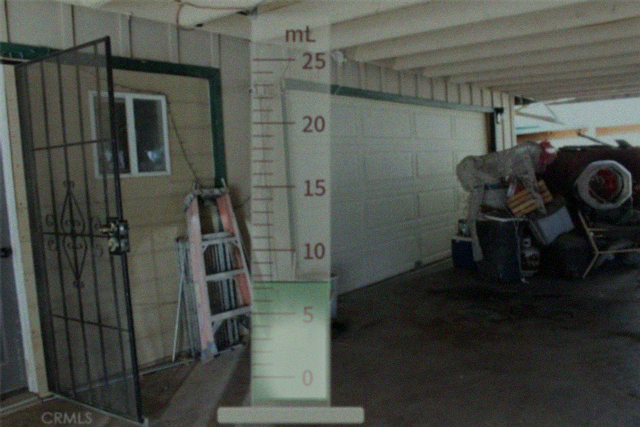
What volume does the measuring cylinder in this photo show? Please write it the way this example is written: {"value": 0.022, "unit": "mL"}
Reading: {"value": 7.5, "unit": "mL"}
